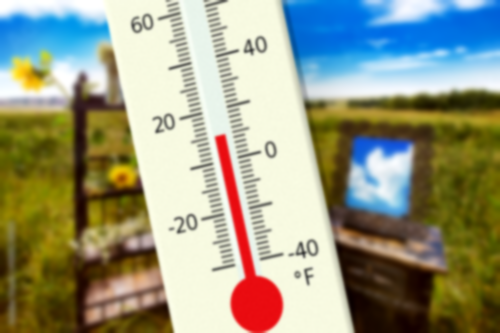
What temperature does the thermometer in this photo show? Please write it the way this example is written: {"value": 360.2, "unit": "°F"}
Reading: {"value": 10, "unit": "°F"}
